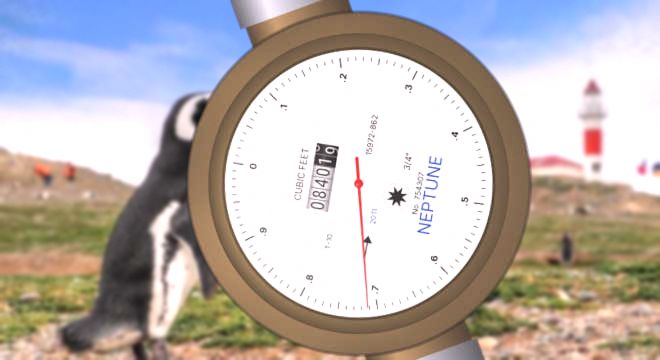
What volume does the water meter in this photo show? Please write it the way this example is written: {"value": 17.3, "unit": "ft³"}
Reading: {"value": 84018.71, "unit": "ft³"}
